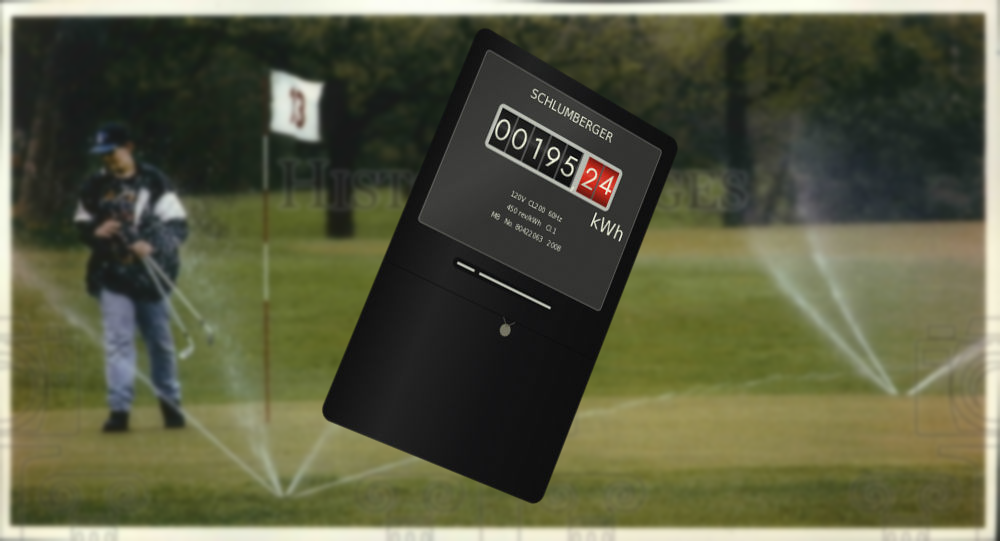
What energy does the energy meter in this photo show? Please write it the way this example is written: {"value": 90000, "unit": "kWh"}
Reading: {"value": 195.24, "unit": "kWh"}
